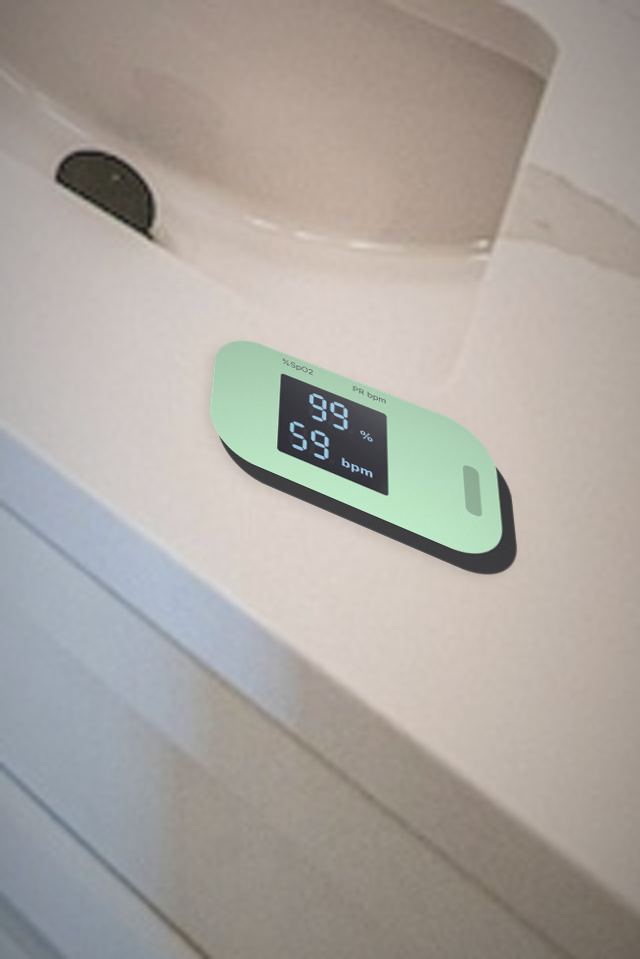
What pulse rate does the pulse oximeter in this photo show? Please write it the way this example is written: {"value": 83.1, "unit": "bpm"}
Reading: {"value": 59, "unit": "bpm"}
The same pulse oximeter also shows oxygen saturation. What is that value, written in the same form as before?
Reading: {"value": 99, "unit": "%"}
